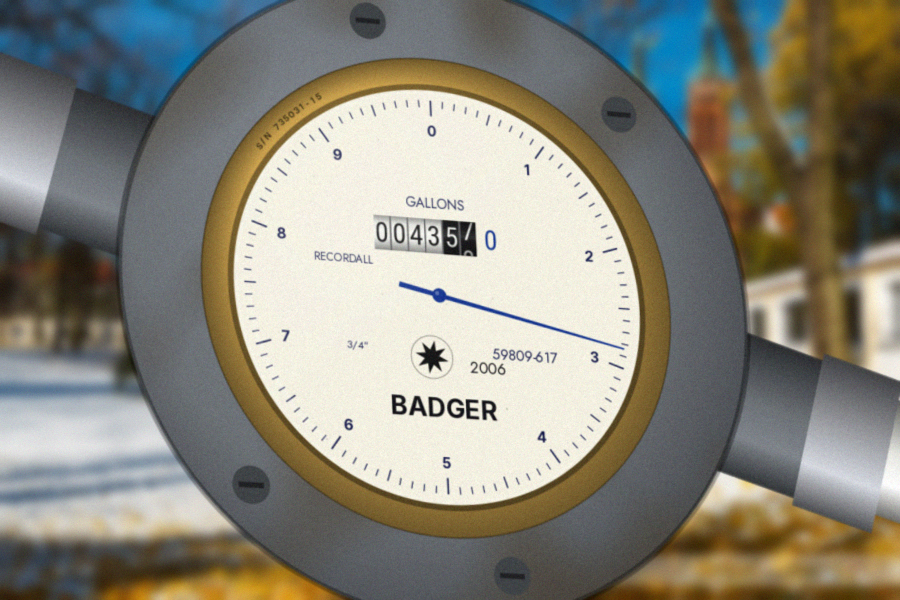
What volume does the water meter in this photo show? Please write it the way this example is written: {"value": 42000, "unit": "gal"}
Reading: {"value": 43572.8, "unit": "gal"}
